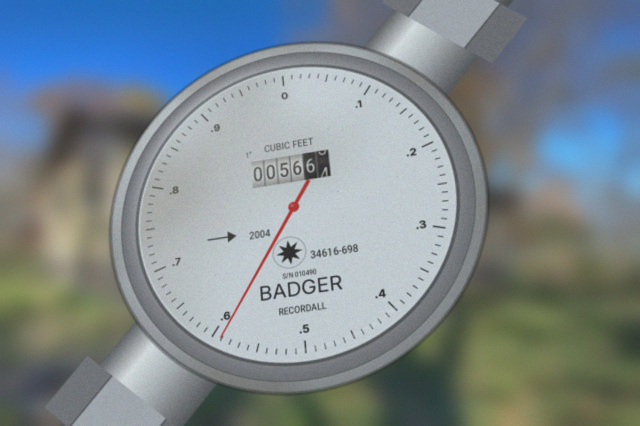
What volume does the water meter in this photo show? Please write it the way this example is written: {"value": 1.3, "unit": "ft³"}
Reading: {"value": 5663.59, "unit": "ft³"}
